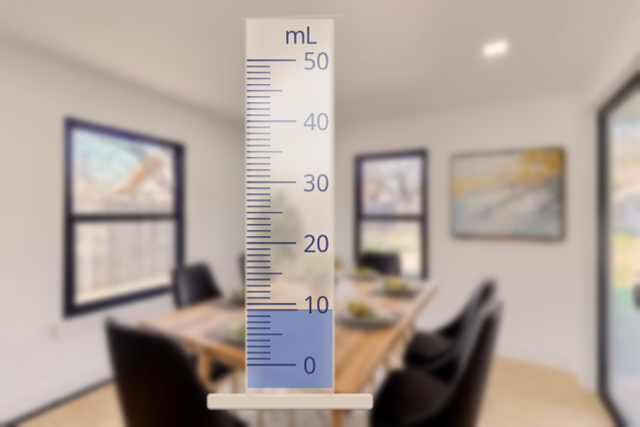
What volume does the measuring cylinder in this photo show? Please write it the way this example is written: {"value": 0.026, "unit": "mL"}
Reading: {"value": 9, "unit": "mL"}
